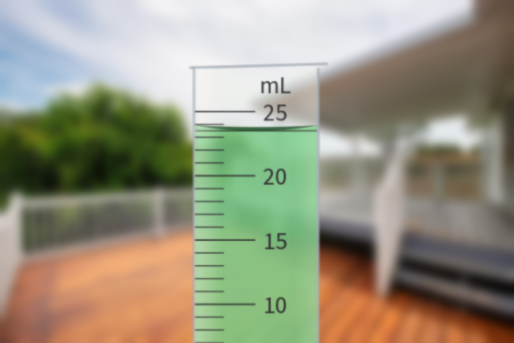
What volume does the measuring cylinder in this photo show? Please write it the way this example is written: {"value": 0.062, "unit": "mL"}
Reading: {"value": 23.5, "unit": "mL"}
